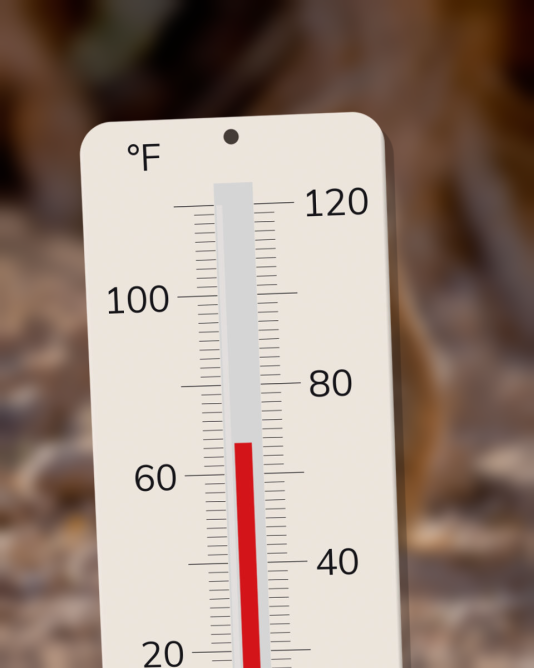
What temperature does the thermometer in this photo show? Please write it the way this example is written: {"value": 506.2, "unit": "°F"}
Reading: {"value": 67, "unit": "°F"}
